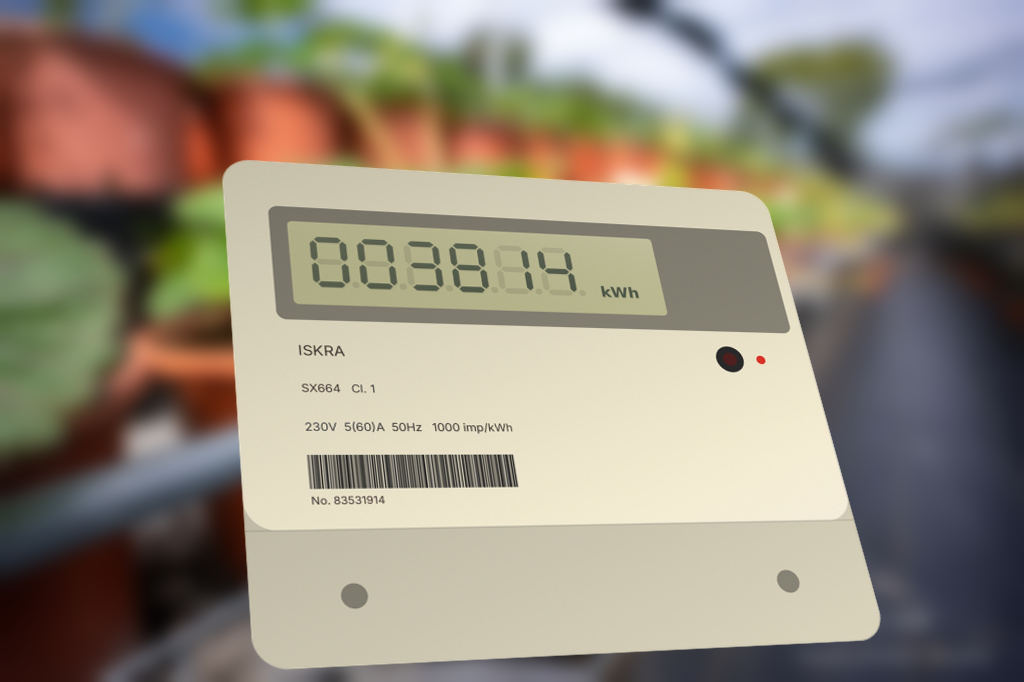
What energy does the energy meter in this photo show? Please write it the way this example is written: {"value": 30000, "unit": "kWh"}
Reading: {"value": 3814, "unit": "kWh"}
